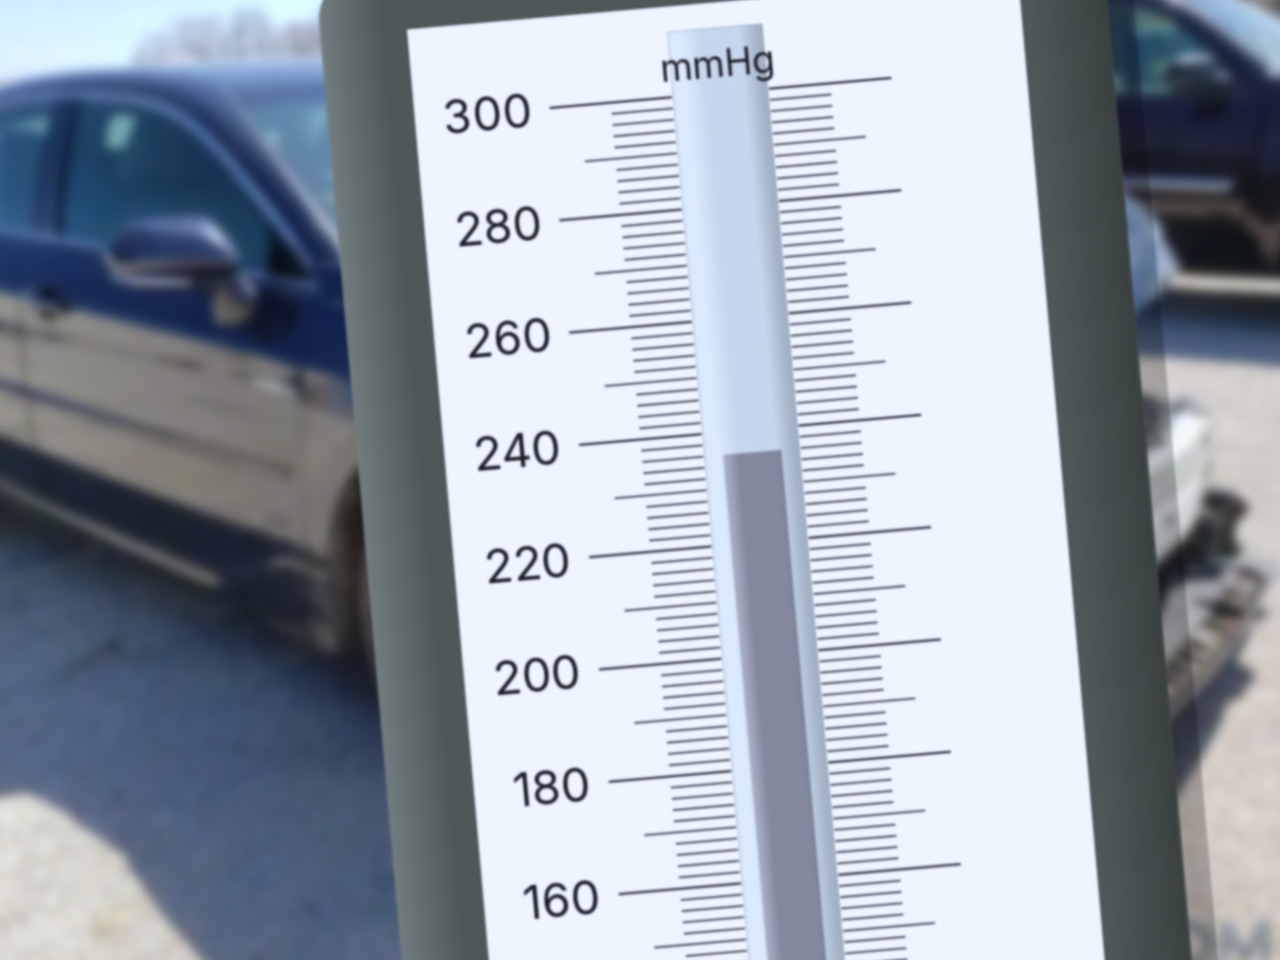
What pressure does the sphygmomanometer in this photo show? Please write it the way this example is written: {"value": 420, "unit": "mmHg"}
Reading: {"value": 236, "unit": "mmHg"}
